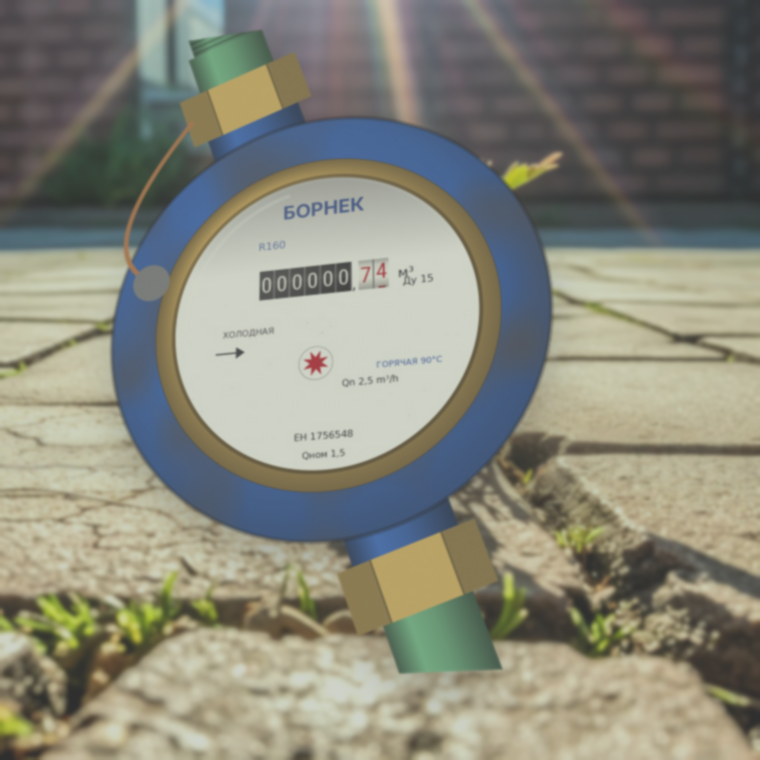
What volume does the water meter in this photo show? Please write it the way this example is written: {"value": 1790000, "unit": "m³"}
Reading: {"value": 0.74, "unit": "m³"}
